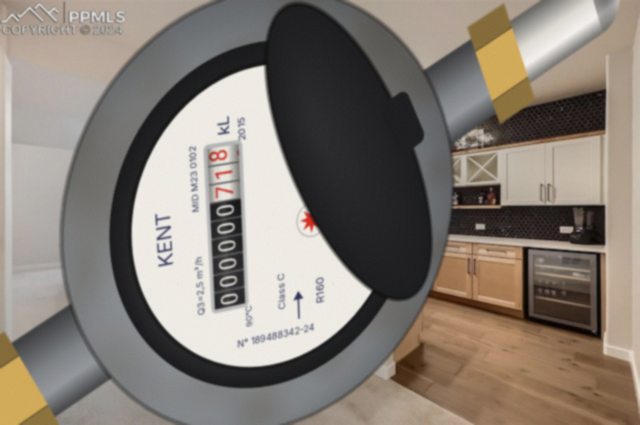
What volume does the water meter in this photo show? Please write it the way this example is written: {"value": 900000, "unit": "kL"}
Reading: {"value": 0.718, "unit": "kL"}
